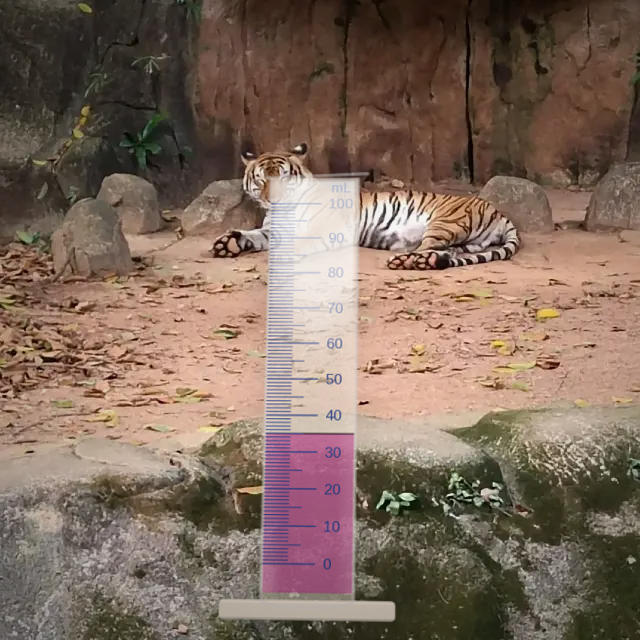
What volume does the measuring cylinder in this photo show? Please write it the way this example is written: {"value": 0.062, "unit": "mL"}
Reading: {"value": 35, "unit": "mL"}
